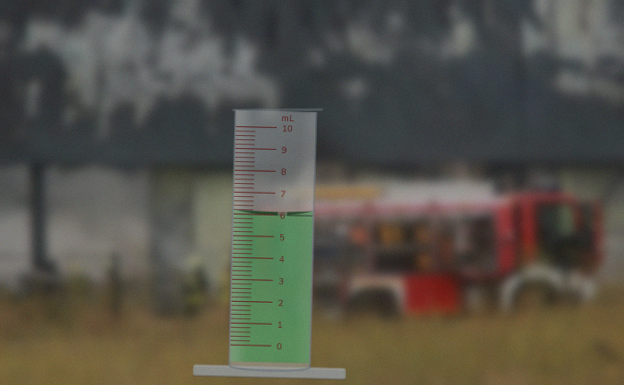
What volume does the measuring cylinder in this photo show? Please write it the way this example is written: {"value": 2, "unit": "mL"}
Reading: {"value": 6, "unit": "mL"}
